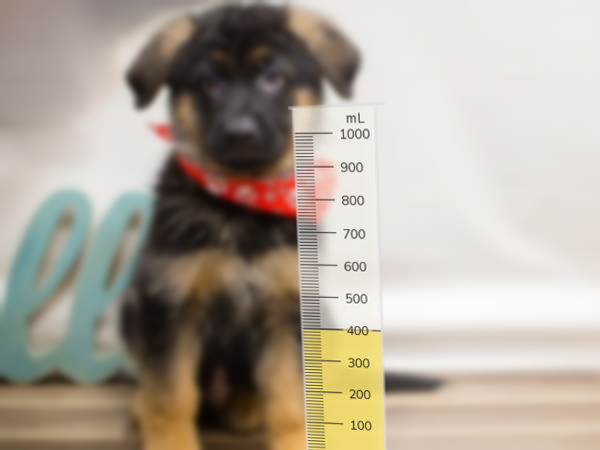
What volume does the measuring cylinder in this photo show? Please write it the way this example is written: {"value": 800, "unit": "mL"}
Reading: {"value": 400, "unit": "mL"}
